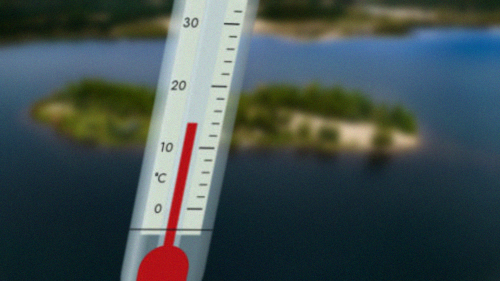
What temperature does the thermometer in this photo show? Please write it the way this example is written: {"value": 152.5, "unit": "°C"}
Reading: {"value": 14, "unit": "°C"}
